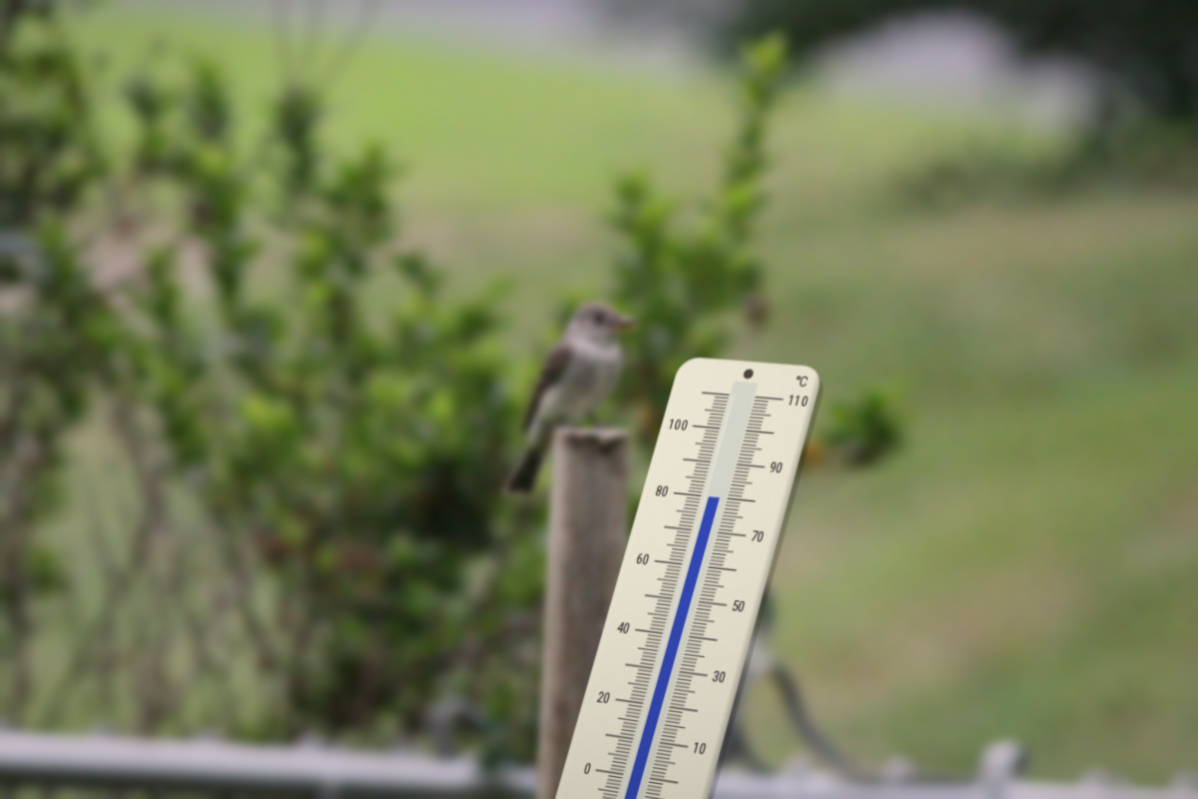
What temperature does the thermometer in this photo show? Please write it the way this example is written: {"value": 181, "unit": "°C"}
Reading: {"value": 80, "unit": "°C"}
